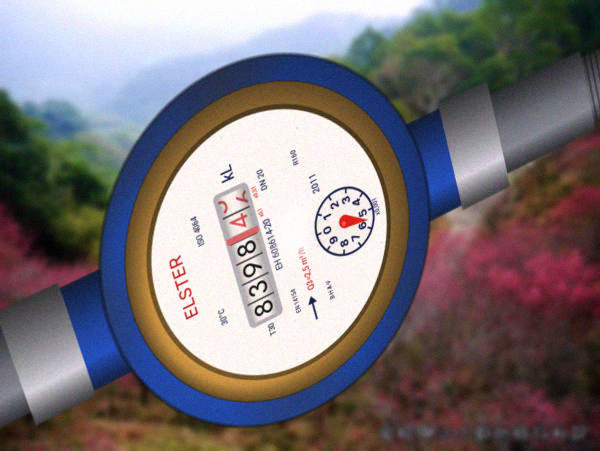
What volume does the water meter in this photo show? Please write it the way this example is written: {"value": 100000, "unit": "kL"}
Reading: {"value": 8398.455, "unit": "kL"}
